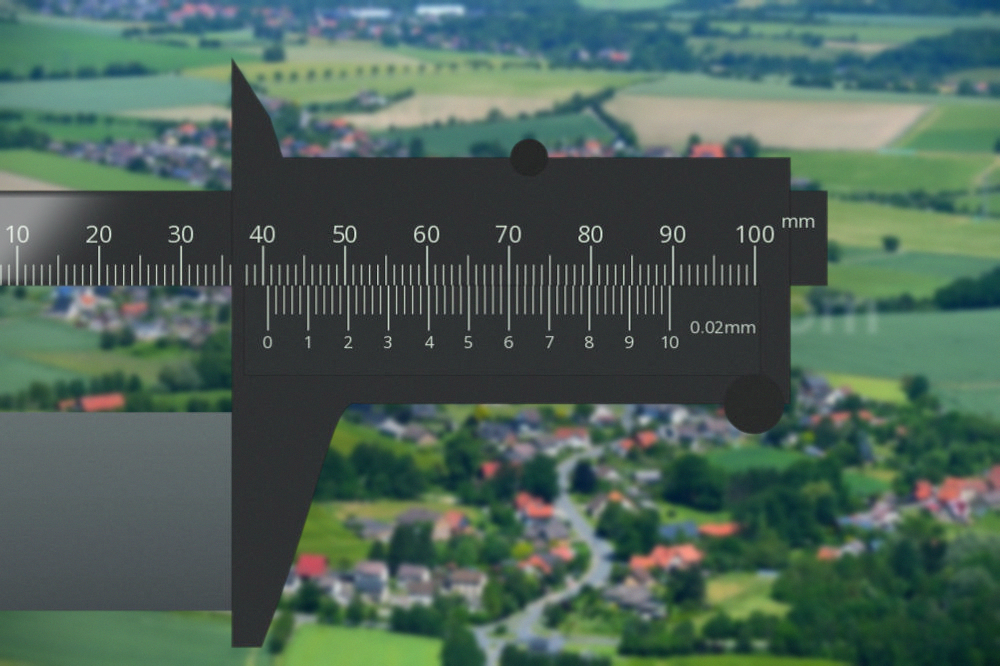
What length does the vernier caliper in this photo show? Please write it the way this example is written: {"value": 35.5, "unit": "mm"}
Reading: {"value": 40.6, "unit": "mm"}
